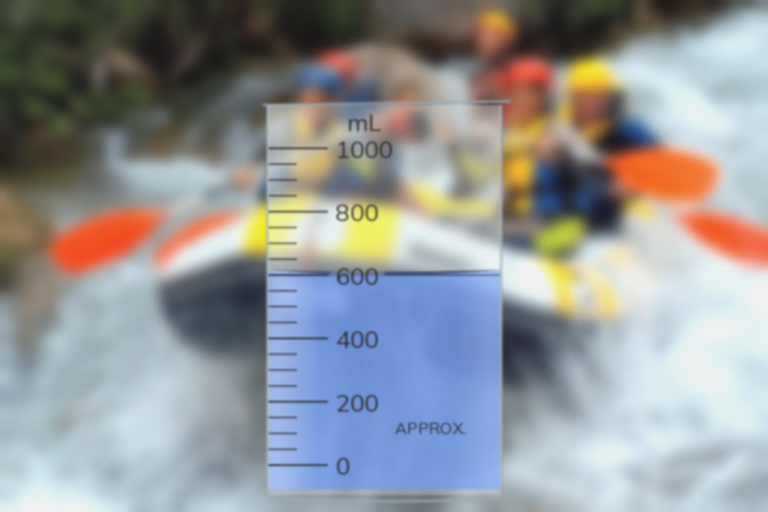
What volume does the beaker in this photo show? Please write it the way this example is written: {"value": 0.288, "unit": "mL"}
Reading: {"value": 600, "unit": "mL"}
